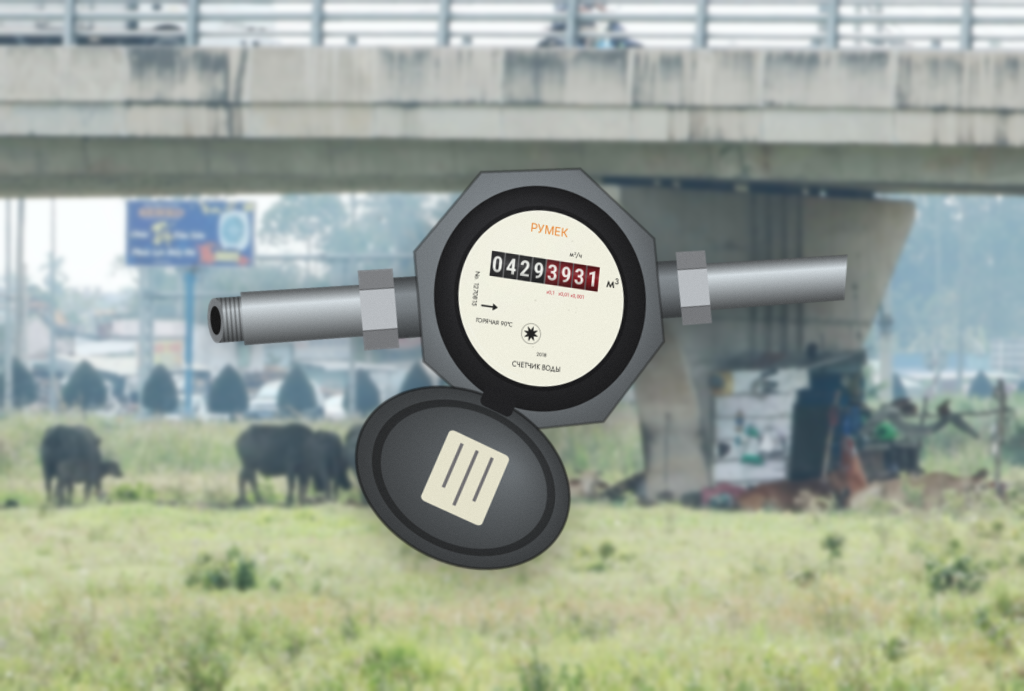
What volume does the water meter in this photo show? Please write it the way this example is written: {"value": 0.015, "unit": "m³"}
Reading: {"value": 429.3931, "unit": "m³"}
